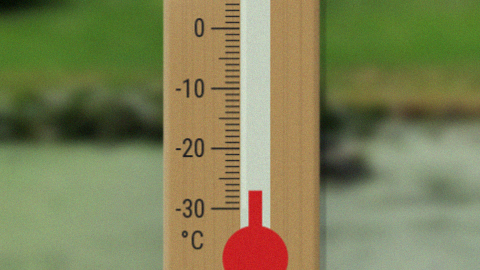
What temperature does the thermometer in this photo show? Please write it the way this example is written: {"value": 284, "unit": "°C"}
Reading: {"value": -27, "unit": "°C"}
